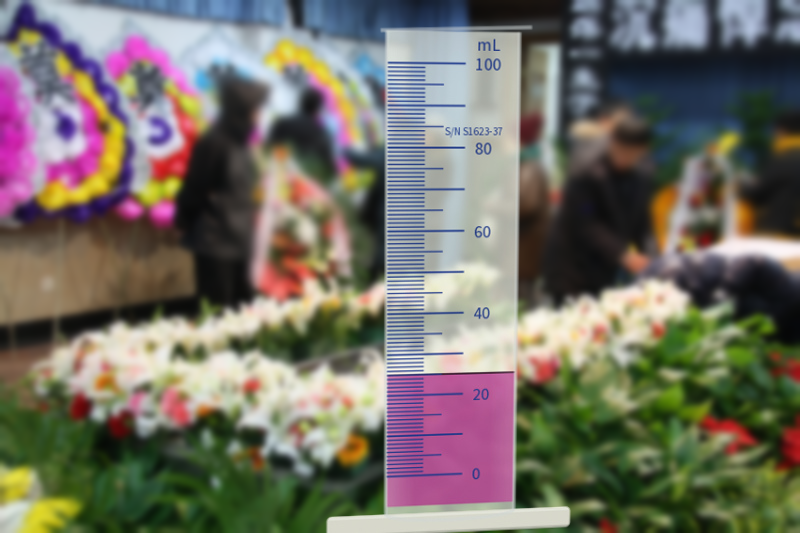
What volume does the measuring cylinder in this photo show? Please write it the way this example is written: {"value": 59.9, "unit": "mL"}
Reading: {"value": 25, "unit": "mL"}
